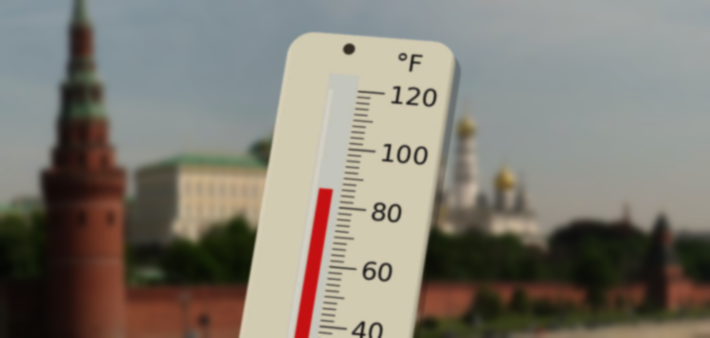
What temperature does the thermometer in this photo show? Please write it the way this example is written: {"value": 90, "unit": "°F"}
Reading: {"value": 86, "unit": "°F"}
